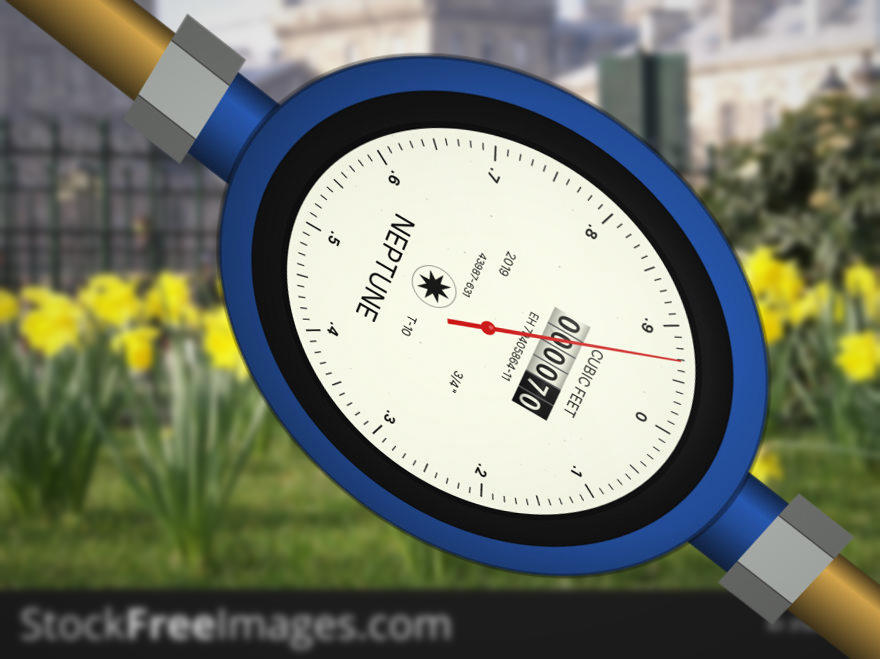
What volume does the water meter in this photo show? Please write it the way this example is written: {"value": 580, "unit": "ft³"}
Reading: {"value": 69.93, "unit": "ft³"}
